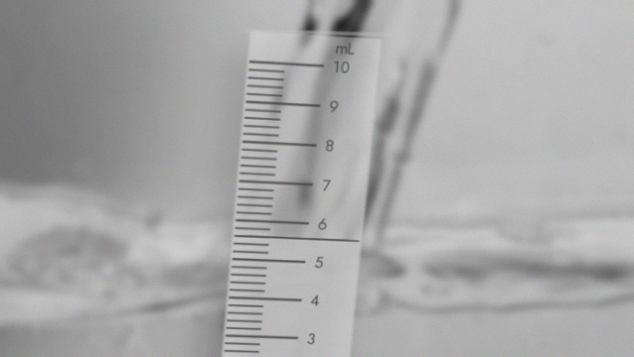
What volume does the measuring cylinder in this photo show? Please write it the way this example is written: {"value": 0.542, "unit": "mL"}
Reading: {"value": 5.6, "unit": "mL"}
